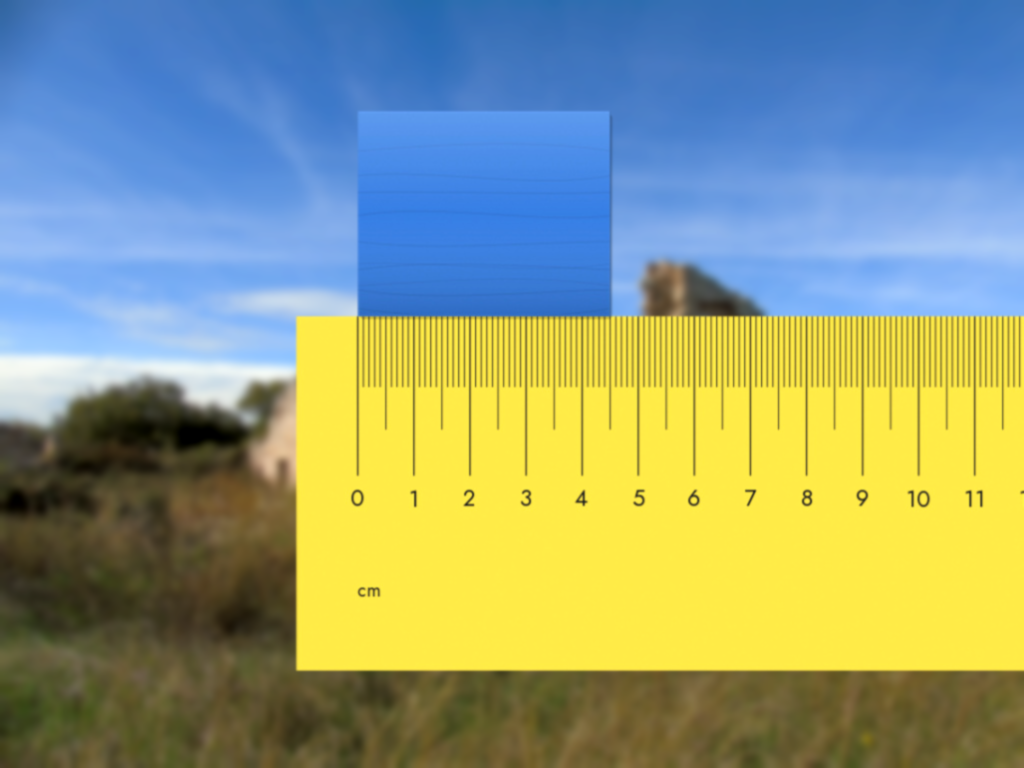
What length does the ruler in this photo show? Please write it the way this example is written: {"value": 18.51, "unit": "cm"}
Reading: {"value": 4.5, "unit": "cm"}
